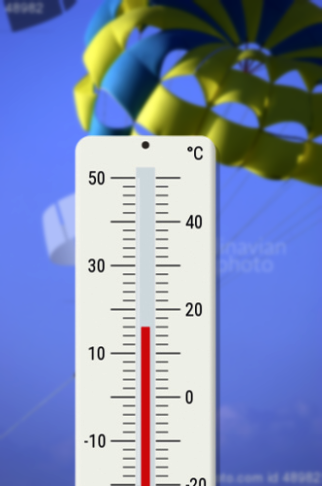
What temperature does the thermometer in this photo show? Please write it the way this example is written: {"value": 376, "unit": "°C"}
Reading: {"value": 16, "unit": "°C"}
